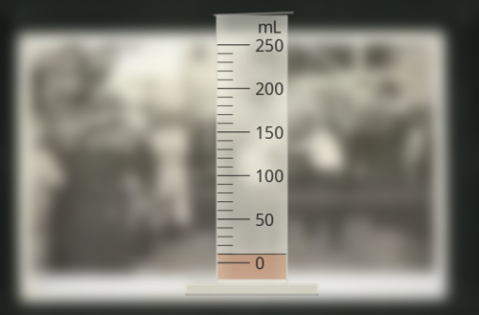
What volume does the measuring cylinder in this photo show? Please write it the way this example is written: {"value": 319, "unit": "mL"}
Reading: {"value": 10, "unit": "mL"}
